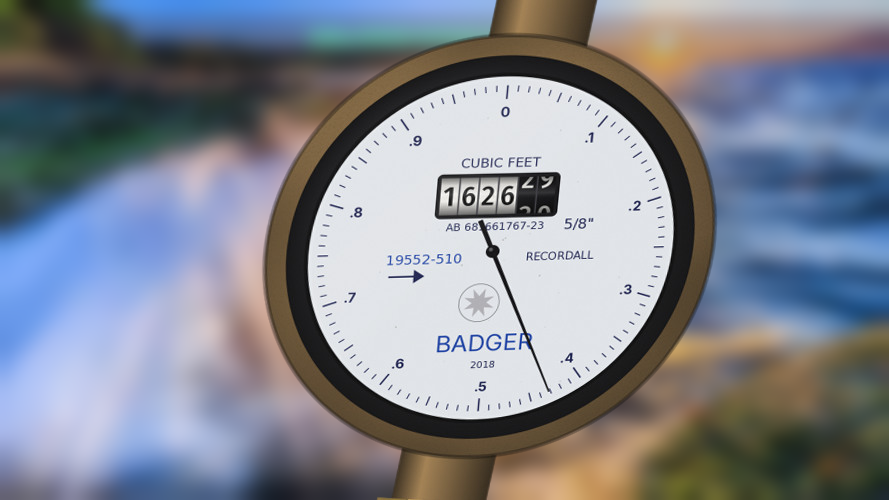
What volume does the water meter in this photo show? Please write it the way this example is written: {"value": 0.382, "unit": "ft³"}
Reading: {"value": 162629.43, "unit": "ft³"}
